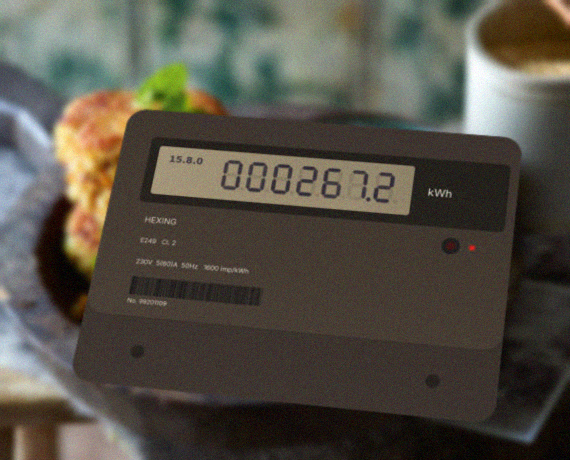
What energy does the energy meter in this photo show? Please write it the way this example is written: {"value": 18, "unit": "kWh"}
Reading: {"value": 267.2, "unit": "kWh"}
